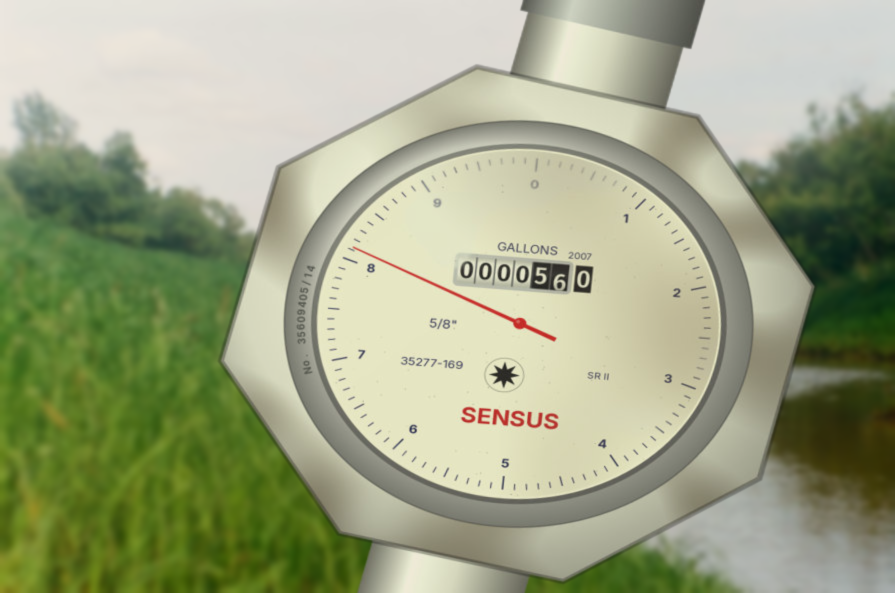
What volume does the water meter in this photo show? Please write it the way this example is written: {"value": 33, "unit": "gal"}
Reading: {"value": 558.1, "unit": "gal"}
